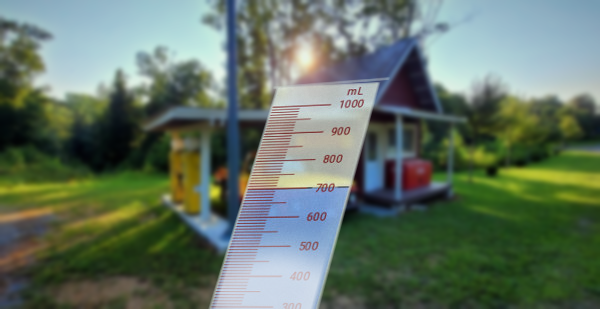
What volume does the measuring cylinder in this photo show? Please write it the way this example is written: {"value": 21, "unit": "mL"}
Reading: {"value": 700, "unit": "mL"}
